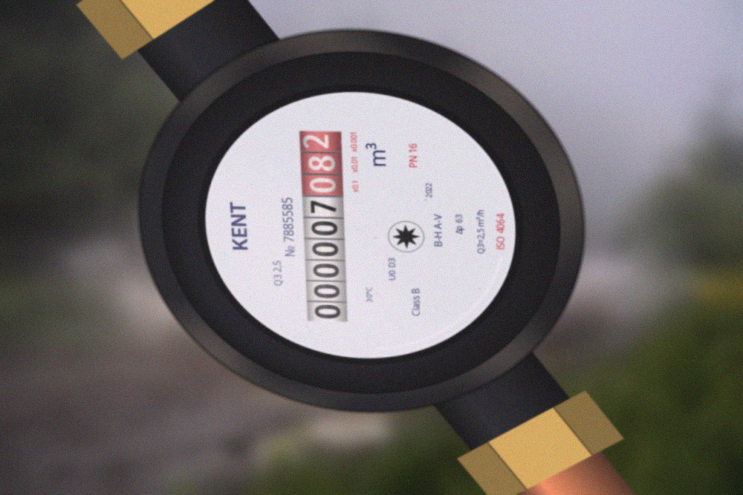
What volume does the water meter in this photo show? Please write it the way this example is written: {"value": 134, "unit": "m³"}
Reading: {"value": 7.082, "unit": "m³"}
